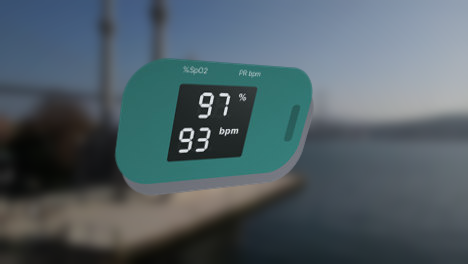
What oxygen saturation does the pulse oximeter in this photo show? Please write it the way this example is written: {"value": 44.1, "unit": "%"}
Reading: {"value": 97, "unit": "%"}
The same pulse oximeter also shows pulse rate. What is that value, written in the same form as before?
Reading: {"value": 93, "unit": "bpm"}
